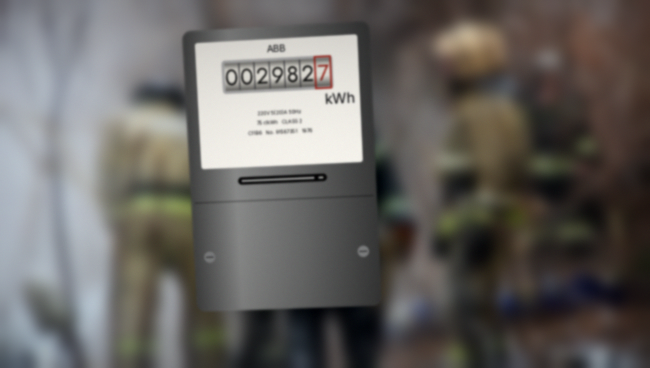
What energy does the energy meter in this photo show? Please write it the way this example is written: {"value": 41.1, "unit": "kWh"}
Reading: {"value": 2982.7, "unit": "kWh"}
